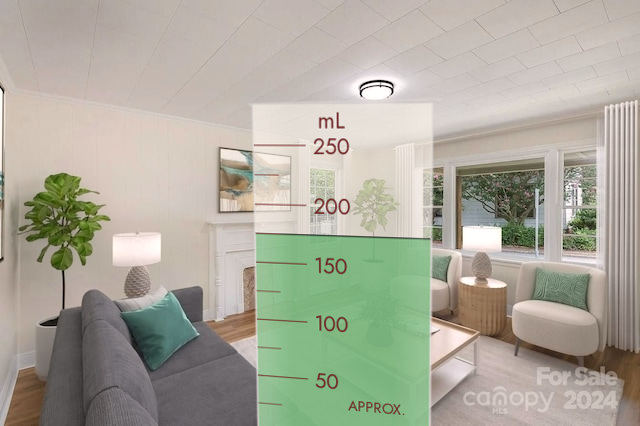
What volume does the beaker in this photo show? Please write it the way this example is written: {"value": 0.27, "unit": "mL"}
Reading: {"value": 175, "unit": "mL"}
